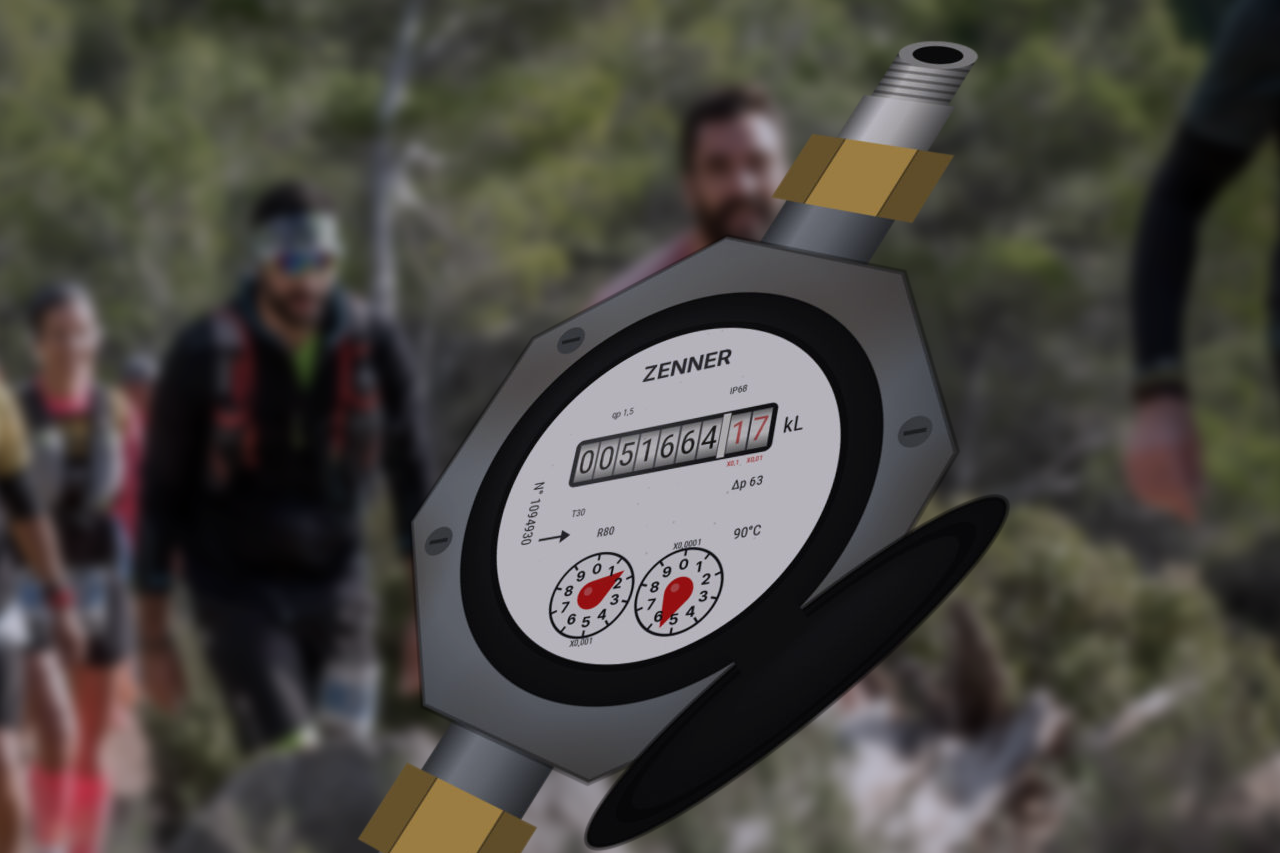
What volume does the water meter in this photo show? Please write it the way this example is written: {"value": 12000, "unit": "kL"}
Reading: {"value": 51664.1715, "unit": "kL"}
